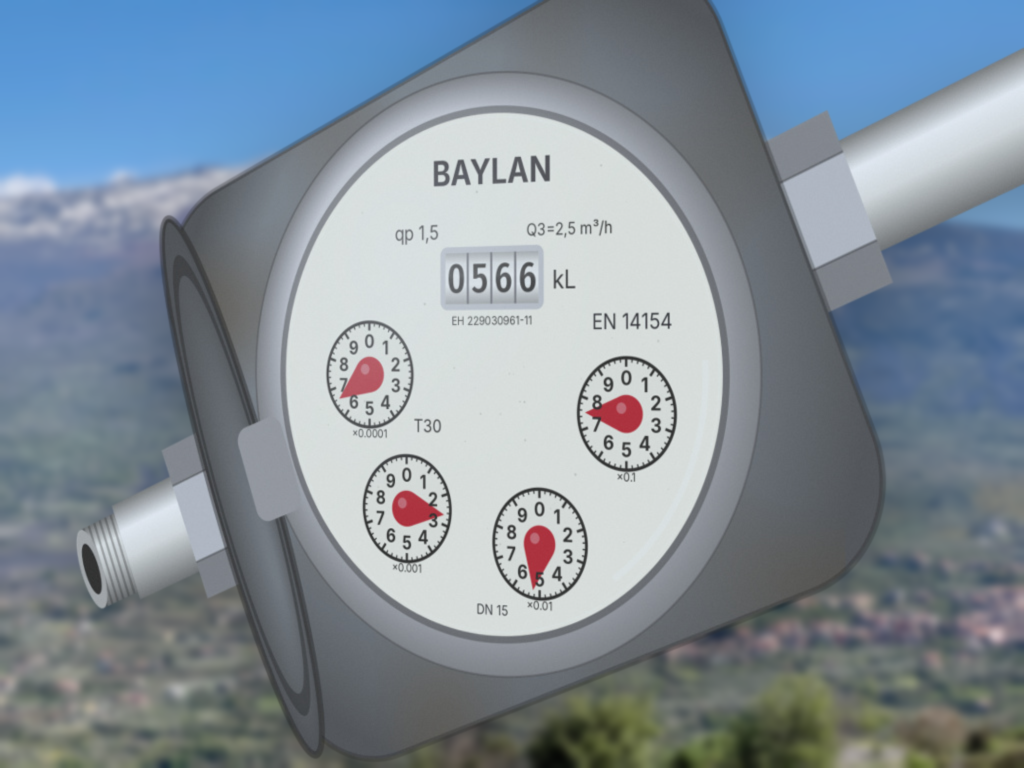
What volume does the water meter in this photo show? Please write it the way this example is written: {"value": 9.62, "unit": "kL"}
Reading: {"value": 566.7526, "unit": "kL"}
